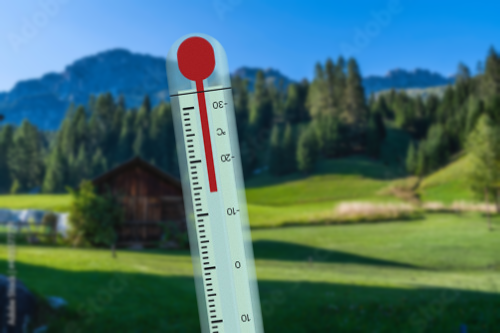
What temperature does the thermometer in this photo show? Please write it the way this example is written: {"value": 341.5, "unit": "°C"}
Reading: {"value": -14, "unit": "°C"}
